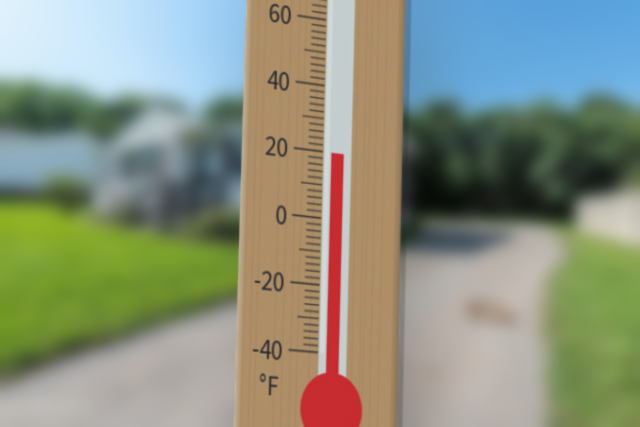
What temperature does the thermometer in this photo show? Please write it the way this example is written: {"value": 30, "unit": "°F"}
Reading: {"value": 20, "unit": "°F"}
